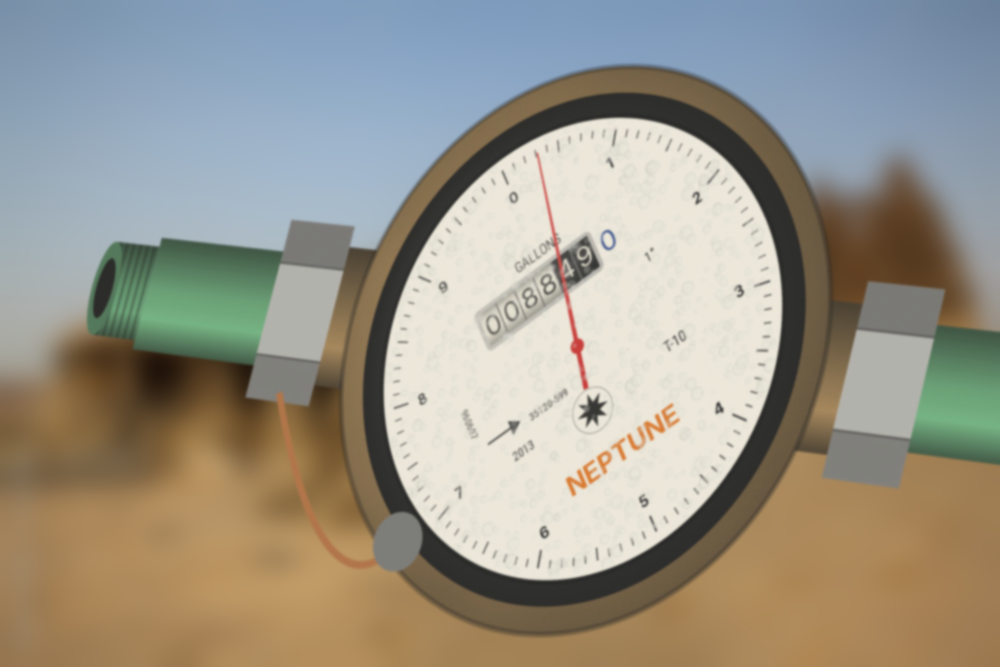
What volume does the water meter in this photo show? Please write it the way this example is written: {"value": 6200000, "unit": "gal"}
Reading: {"value": 88490.3, "unit": "gal"}
